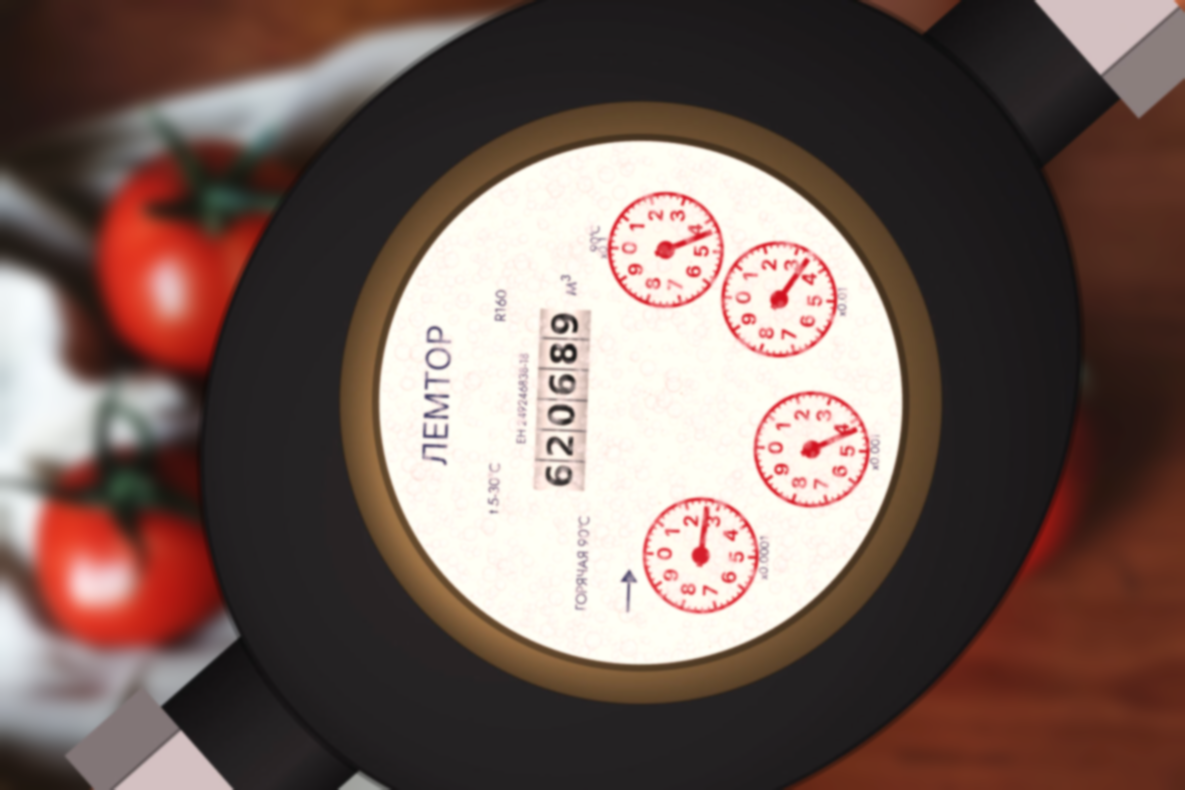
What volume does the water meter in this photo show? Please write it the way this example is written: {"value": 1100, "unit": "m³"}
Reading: {"value": 620689.4342, "unit": "m³"}
